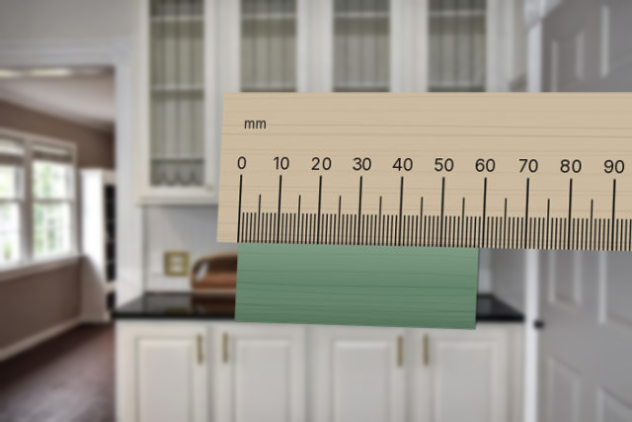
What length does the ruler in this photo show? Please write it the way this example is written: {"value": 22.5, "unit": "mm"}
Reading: {"value": 59, "unit": "mm"}
